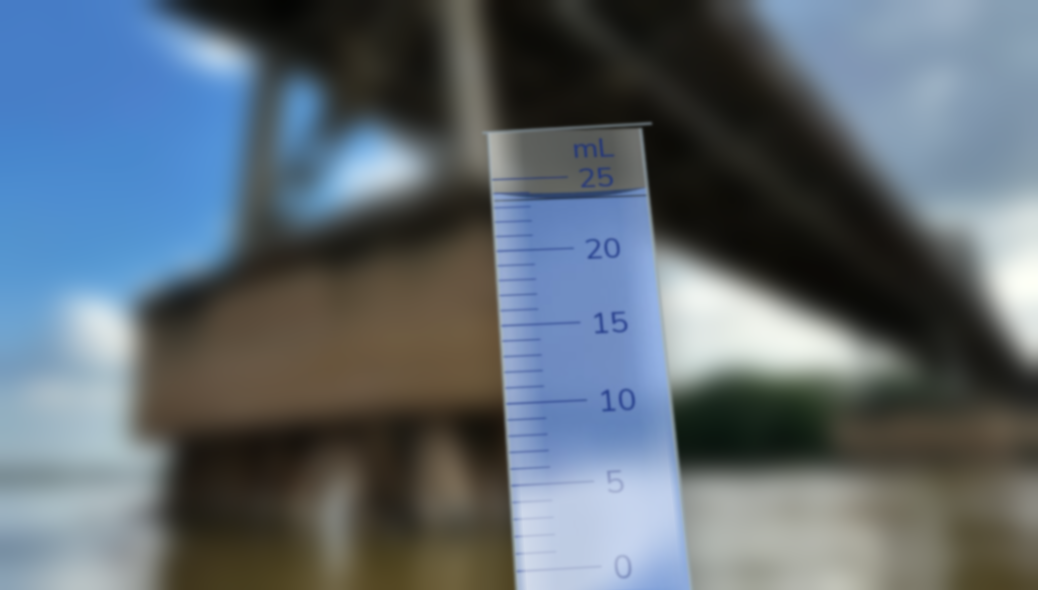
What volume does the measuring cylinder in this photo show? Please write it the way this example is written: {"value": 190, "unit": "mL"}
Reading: {"value": 23.5, "unit": "mL"}
